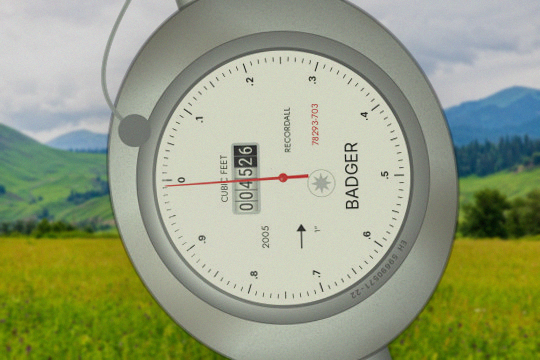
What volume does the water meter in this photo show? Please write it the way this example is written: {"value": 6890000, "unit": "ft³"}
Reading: {"value": 4525.99, "unit": "ft³"}
